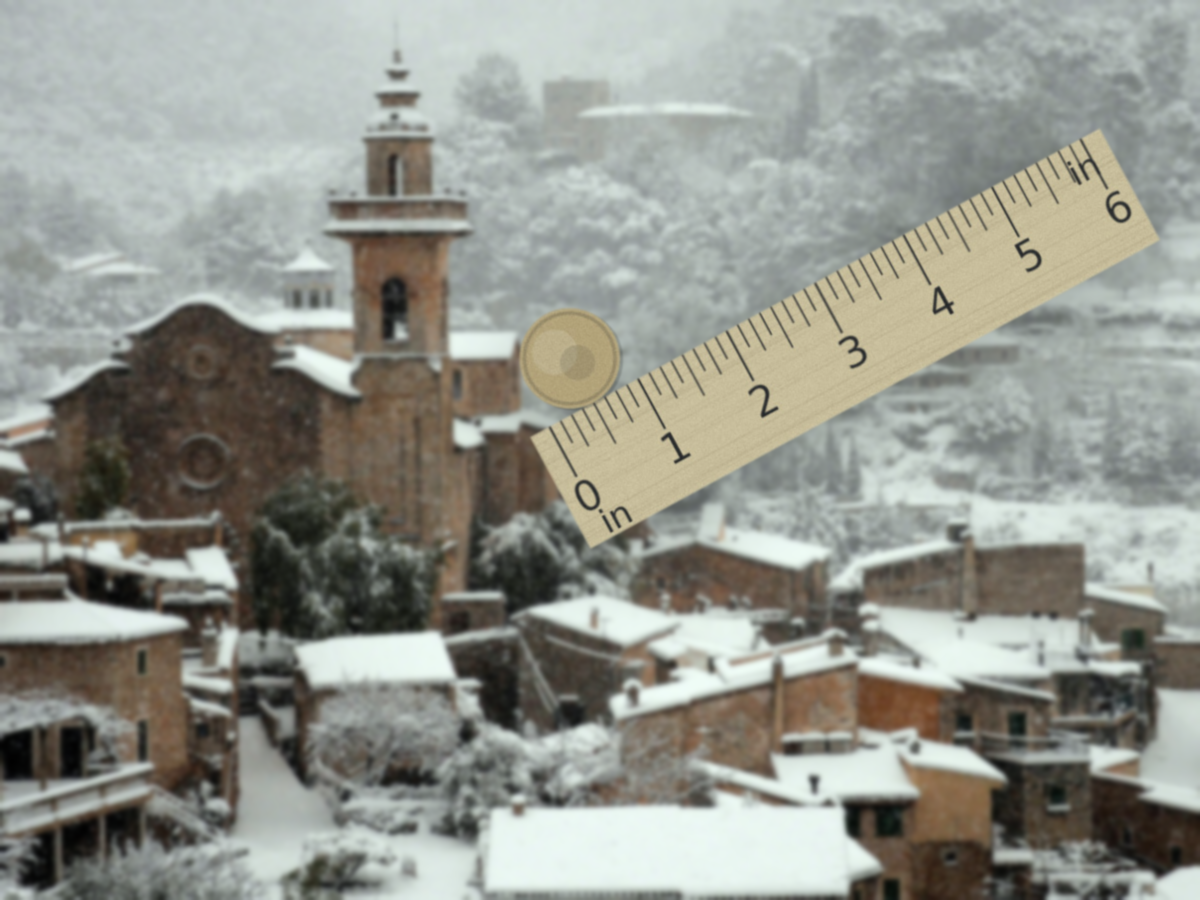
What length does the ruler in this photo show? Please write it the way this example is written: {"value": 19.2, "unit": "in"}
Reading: {"value": 1, "unit": "in"}
